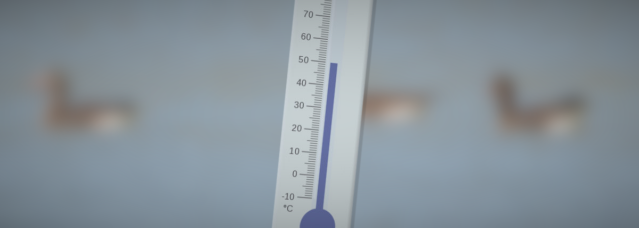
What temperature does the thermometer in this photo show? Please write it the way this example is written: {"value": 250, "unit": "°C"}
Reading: {"value": 50, "unit": "°C"}
